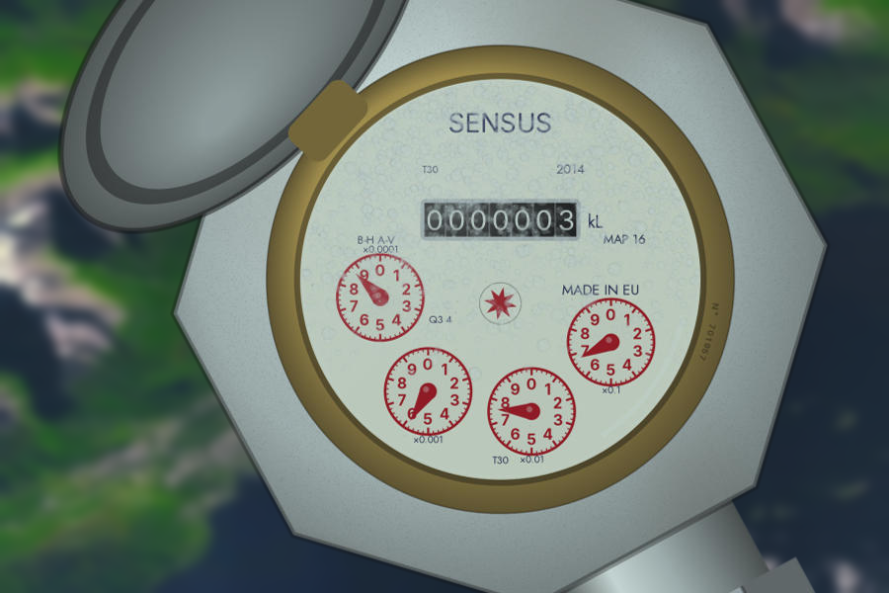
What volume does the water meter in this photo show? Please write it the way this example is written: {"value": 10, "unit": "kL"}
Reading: {"value": 3.6758, "unit": "kL"}
